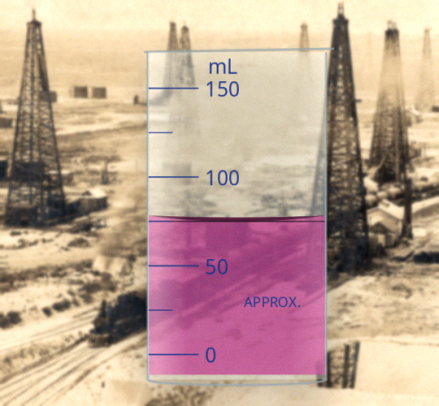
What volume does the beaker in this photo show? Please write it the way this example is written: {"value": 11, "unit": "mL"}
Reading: {"value": 75, "unit": "mL"}
